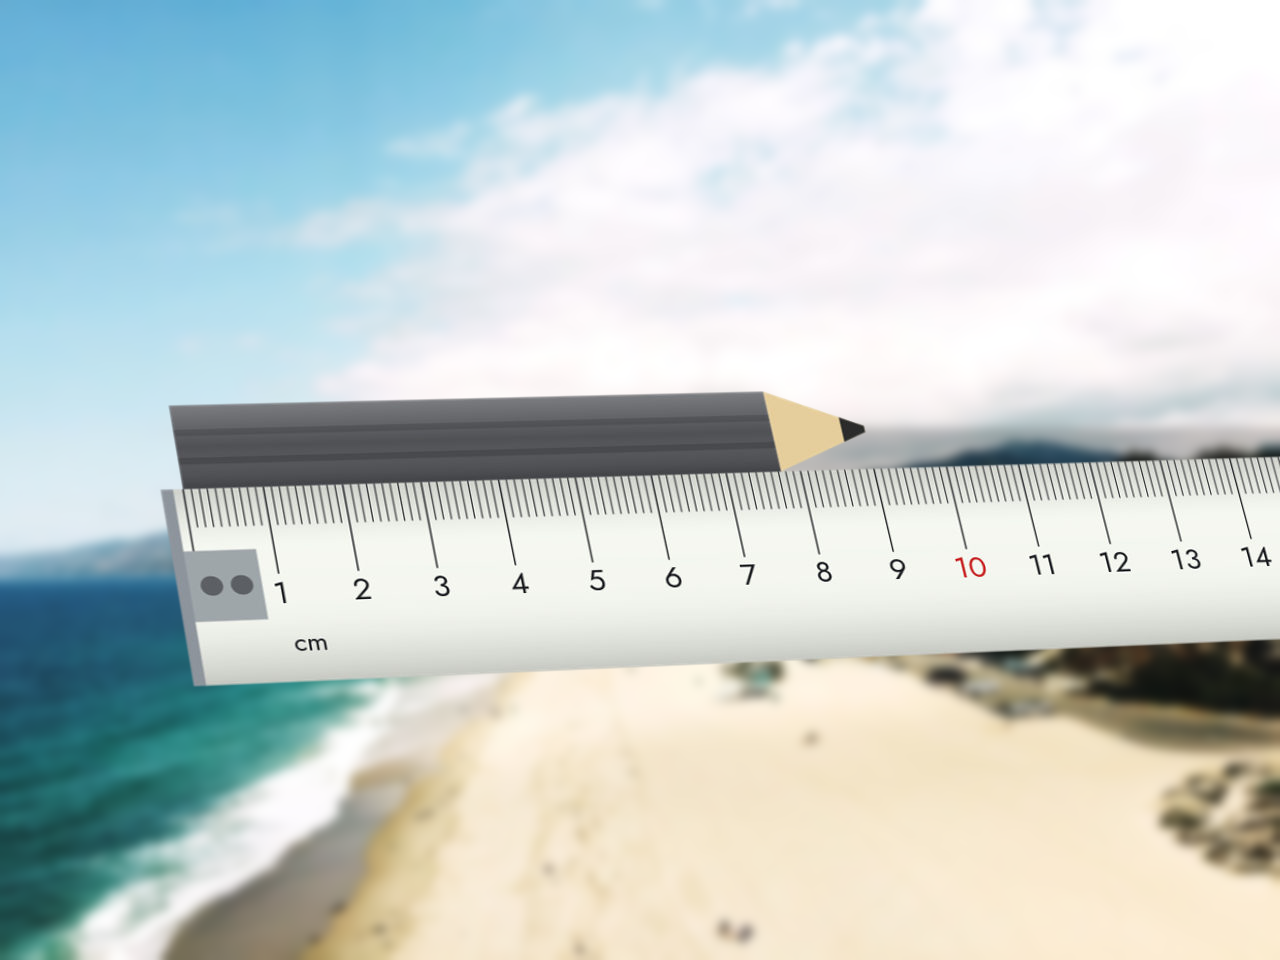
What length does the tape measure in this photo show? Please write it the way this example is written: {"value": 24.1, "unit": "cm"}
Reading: {"value": 9, "unit": "cm"}
